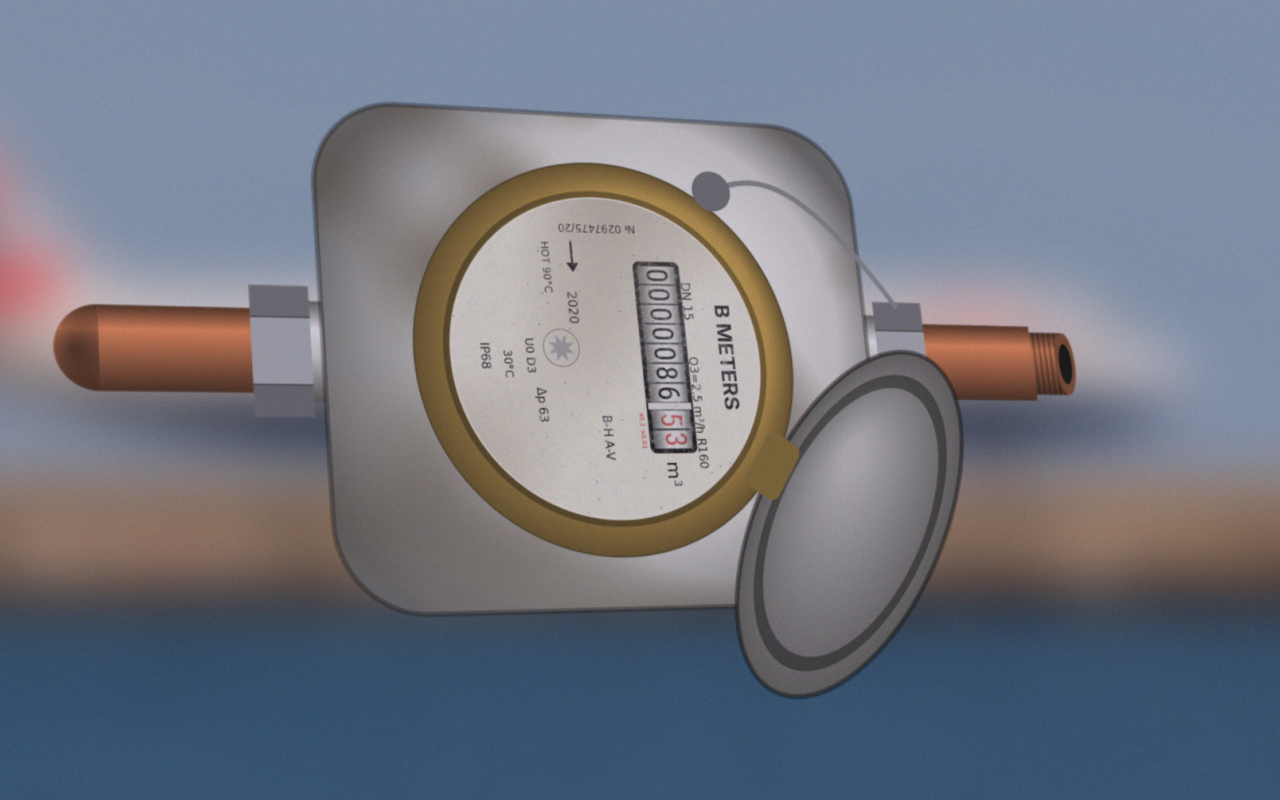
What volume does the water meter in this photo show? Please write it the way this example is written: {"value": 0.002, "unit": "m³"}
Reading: {"value": 86.53, "unit": "m³"}
